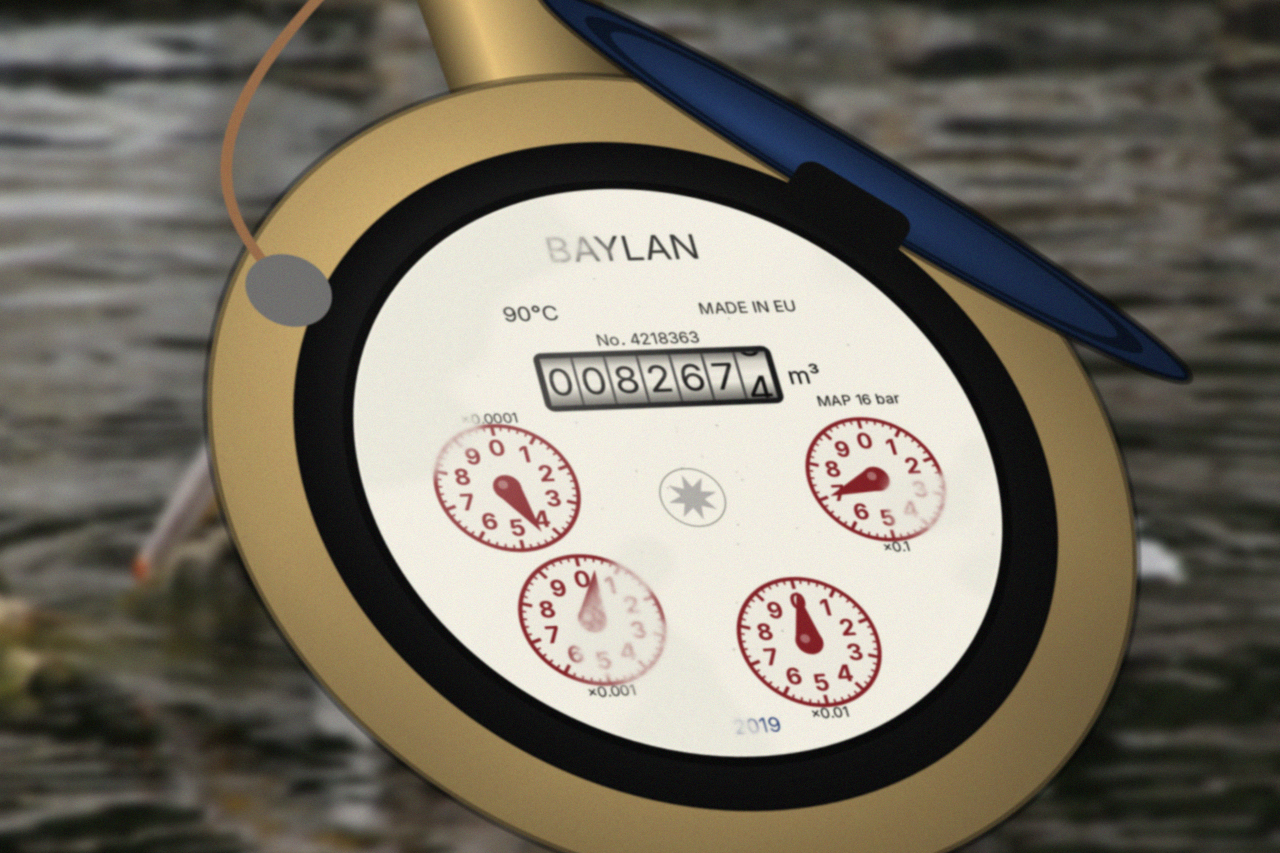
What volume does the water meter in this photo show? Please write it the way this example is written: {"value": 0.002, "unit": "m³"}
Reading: {"value": 82673.7004, "unit": "m³"}
